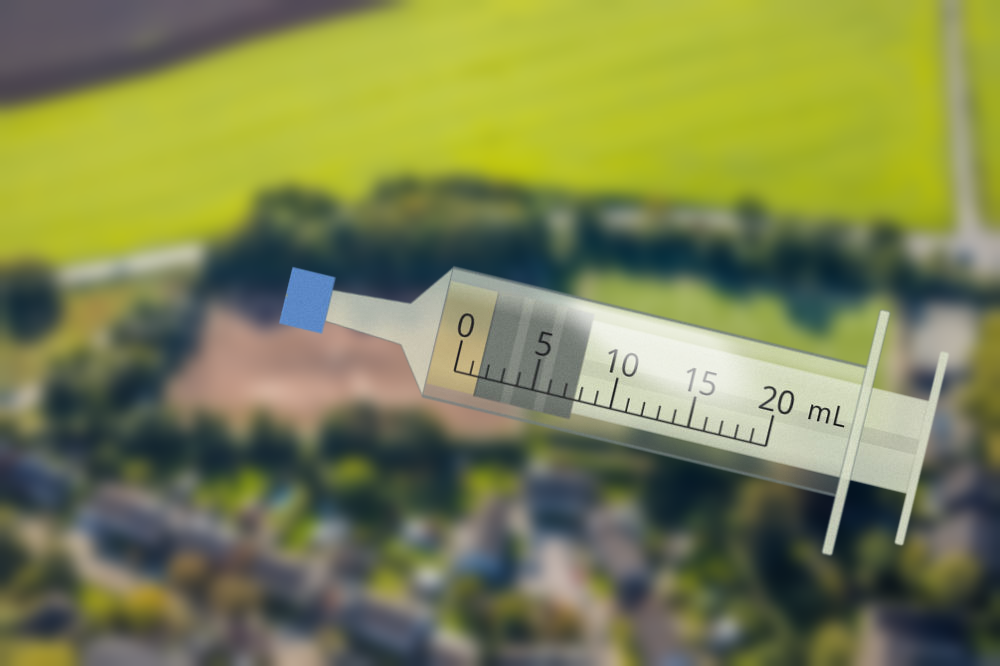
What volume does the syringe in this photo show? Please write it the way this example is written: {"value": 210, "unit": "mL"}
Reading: {"value": 1.5, "unit": "mL"}
